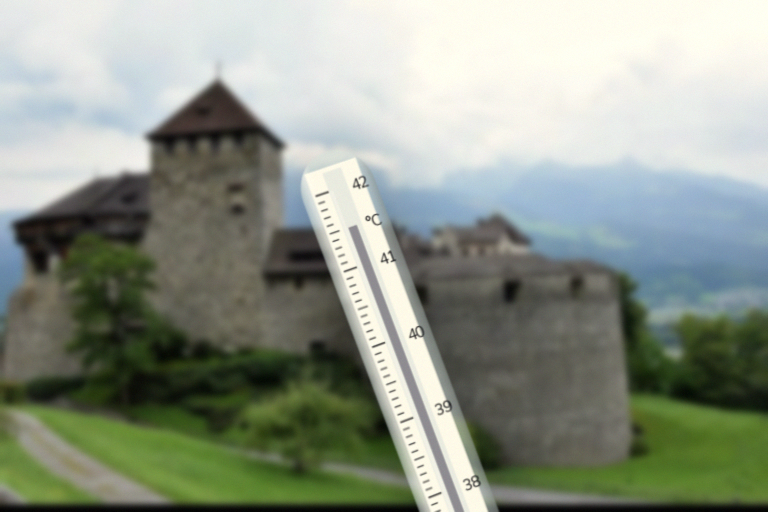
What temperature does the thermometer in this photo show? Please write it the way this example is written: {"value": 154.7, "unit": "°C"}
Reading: {"value": 41.5, "unit": "°C"}
